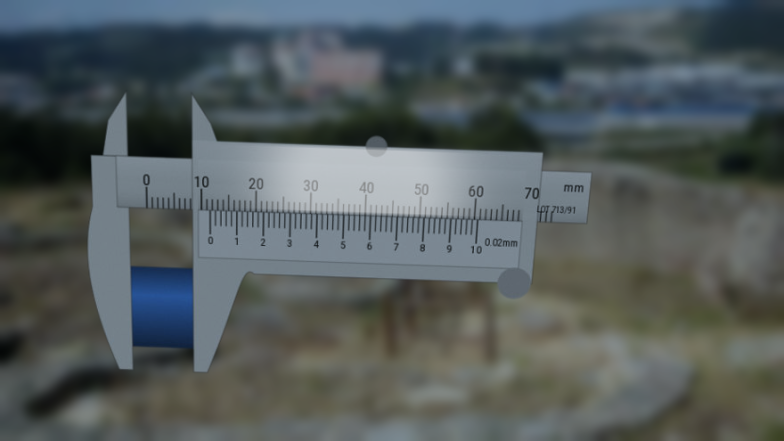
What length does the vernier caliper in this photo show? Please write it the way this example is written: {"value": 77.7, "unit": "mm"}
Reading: {"value": 11.6, "unit": "mm"}
